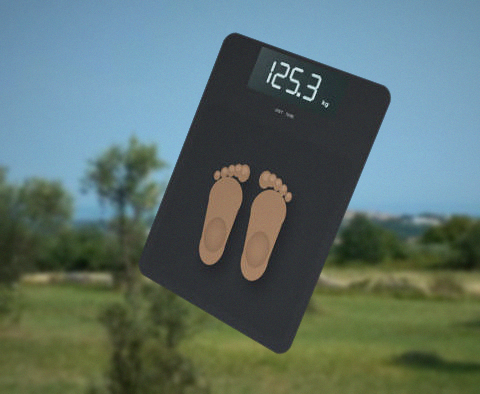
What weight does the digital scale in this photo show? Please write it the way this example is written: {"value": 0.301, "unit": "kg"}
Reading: {"value": 125.3, "unit": "kg"}
